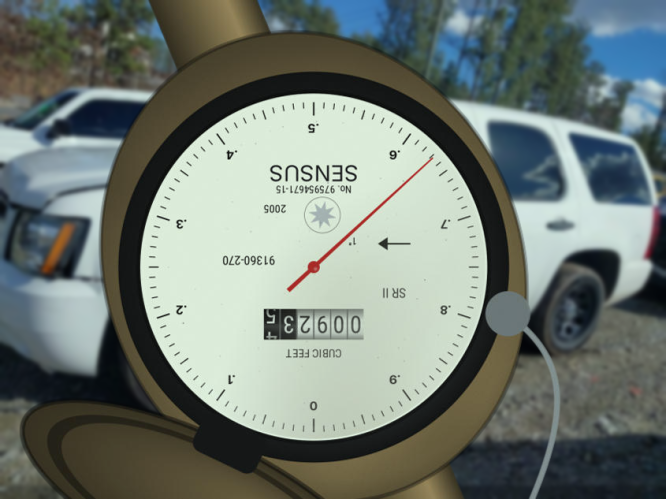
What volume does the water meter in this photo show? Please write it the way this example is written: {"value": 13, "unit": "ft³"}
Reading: {"value": 9234.63, "unit": "ft³"}
